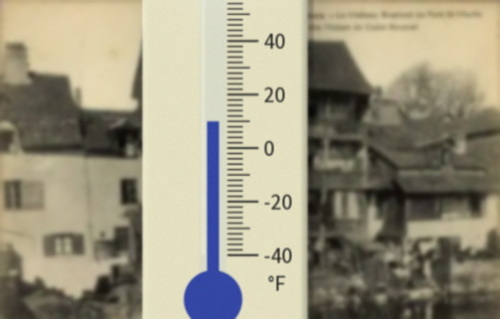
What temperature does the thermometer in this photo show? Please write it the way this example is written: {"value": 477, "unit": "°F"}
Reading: {"value": 10, "unit": "°F"}
